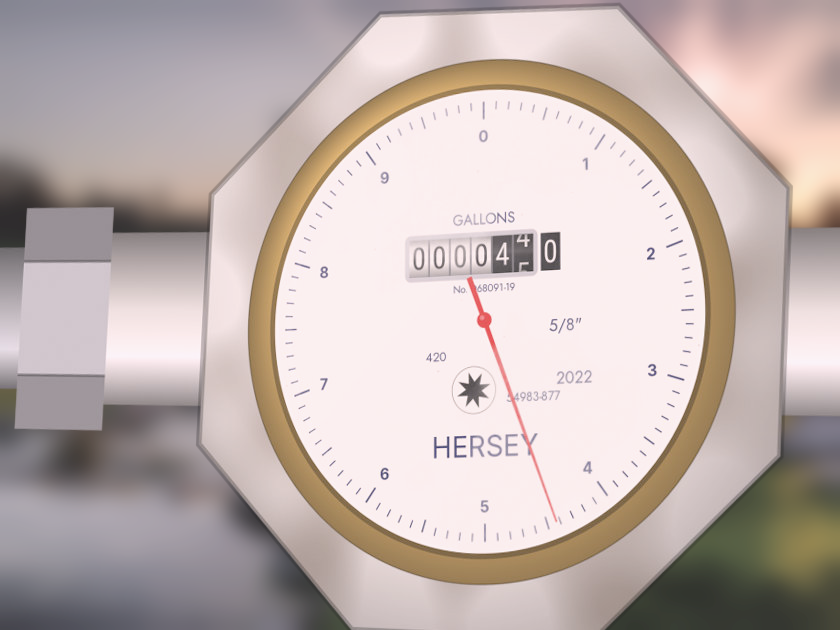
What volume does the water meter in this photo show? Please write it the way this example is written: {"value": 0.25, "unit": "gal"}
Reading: {"value": 444.4, "unit": "gal"}
